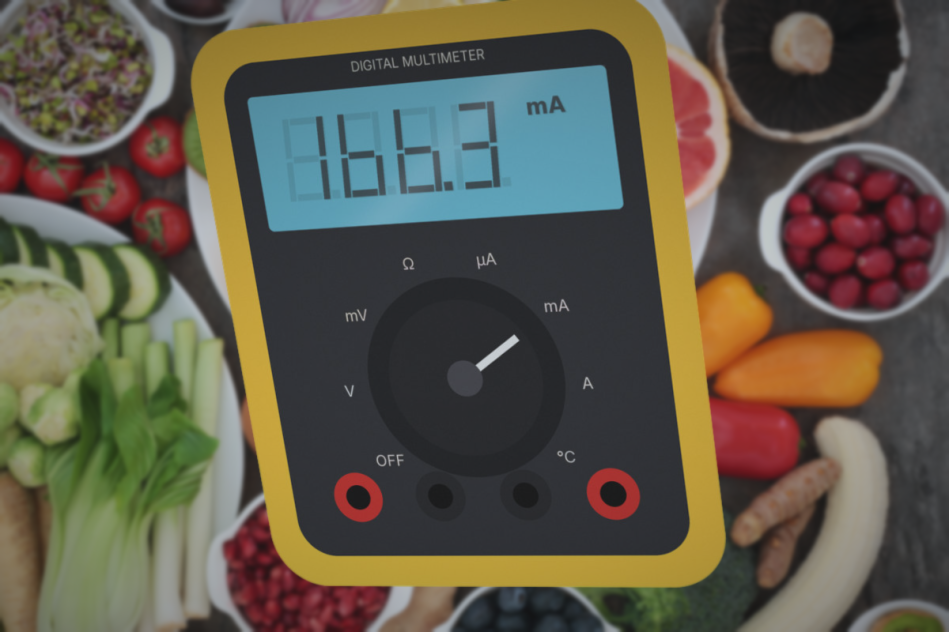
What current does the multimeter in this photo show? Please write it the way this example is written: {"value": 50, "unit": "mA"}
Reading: {"value": 166.3, "unit": "mA"}
